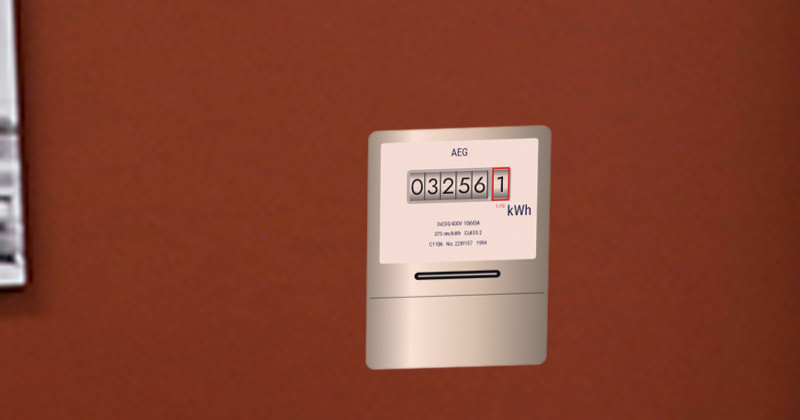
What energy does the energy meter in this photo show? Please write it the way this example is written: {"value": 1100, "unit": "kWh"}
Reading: {"value": 3256.1, "unit": "kWh"}
